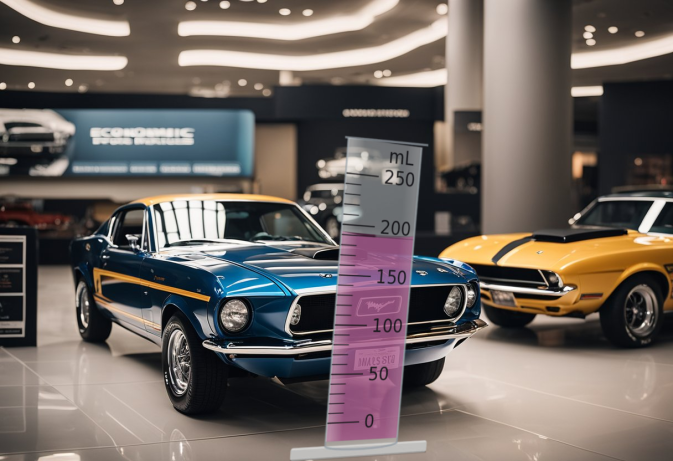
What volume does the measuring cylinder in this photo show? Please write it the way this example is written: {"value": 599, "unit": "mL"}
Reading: {"value": 190, "unit": "mL"}
